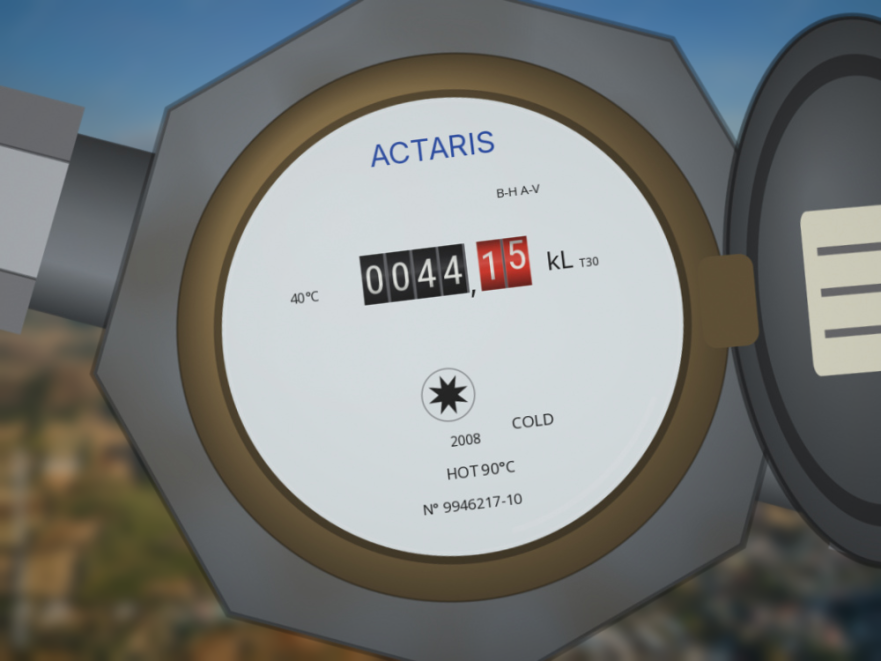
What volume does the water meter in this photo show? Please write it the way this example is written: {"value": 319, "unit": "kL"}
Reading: {"value": 44.15, "unit": "kL"}
